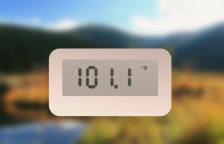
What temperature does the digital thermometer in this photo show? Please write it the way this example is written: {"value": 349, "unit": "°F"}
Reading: {"value": 101.1, "unit": "°F"}
